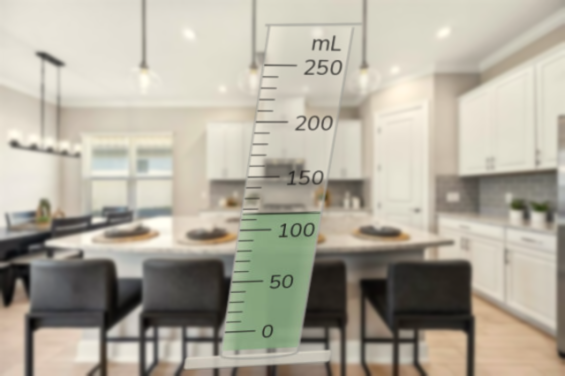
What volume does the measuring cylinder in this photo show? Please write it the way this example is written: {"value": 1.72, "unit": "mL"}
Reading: {"value": 115, "unit": "mL"}
